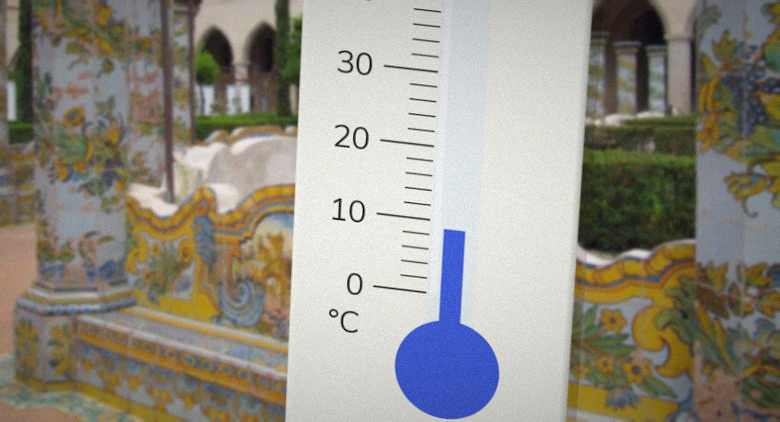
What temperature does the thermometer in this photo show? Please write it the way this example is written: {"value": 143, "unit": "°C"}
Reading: {"value": 9, "unit": "°C"}
